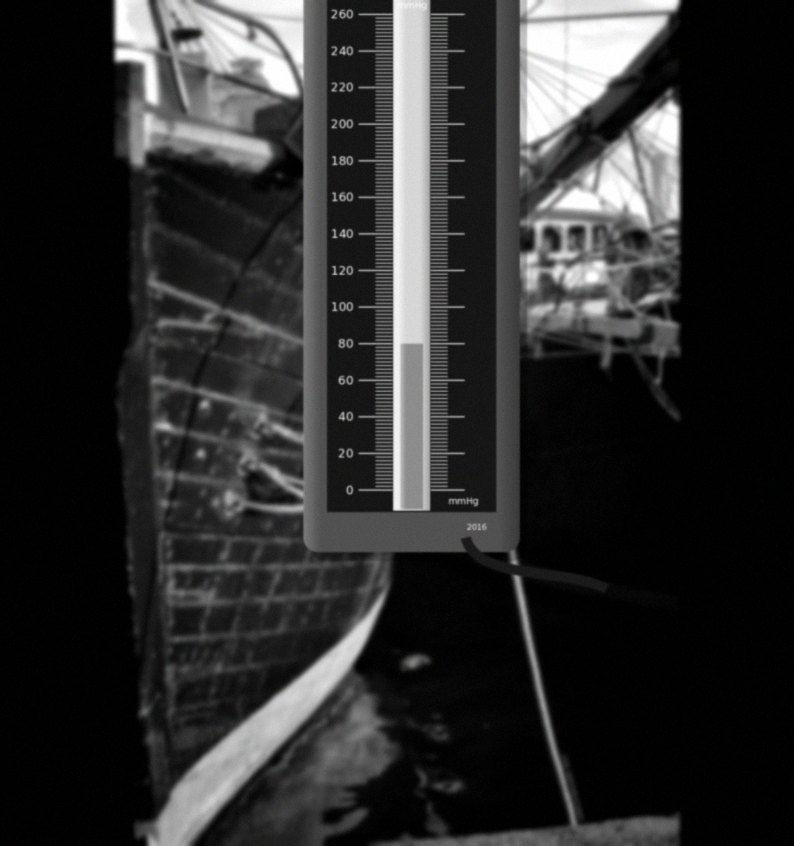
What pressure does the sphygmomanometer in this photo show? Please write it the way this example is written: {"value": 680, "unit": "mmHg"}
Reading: {"value": 80, "unit": "mmHg"}
